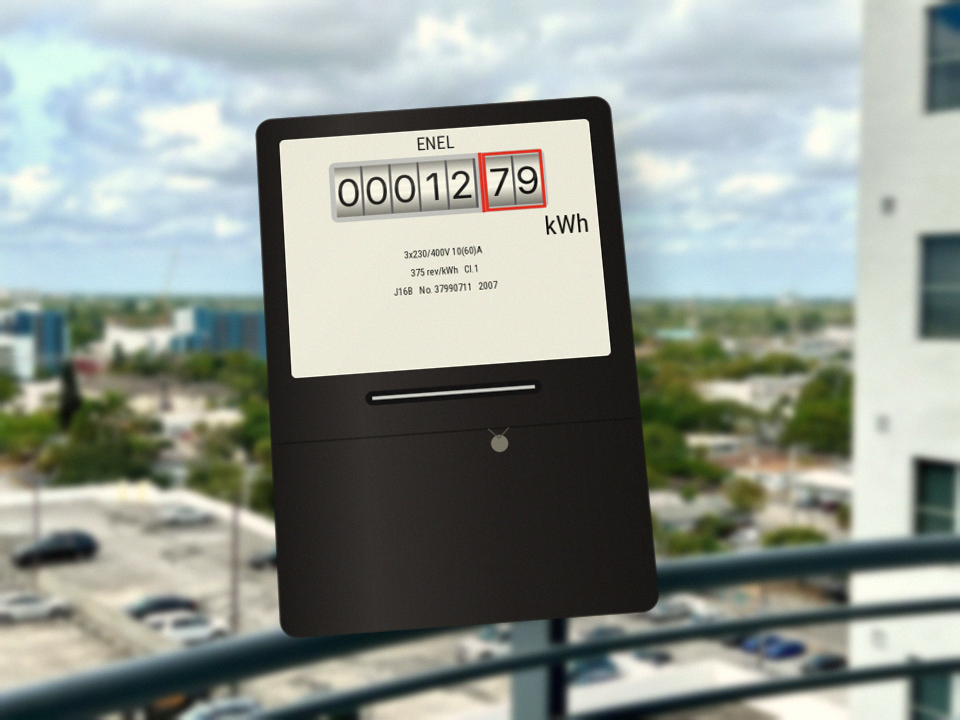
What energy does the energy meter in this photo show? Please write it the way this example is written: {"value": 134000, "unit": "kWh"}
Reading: {"value": 12.79, "unit": "kWh"}
